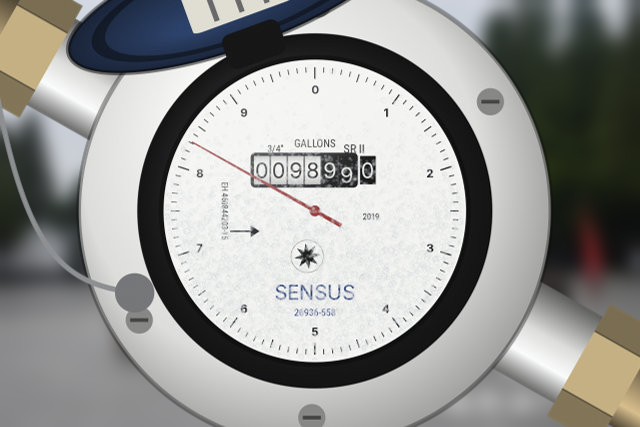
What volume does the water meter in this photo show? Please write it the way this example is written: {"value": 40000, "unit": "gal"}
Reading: {"value": 98988.3, "unit": "gal"}
